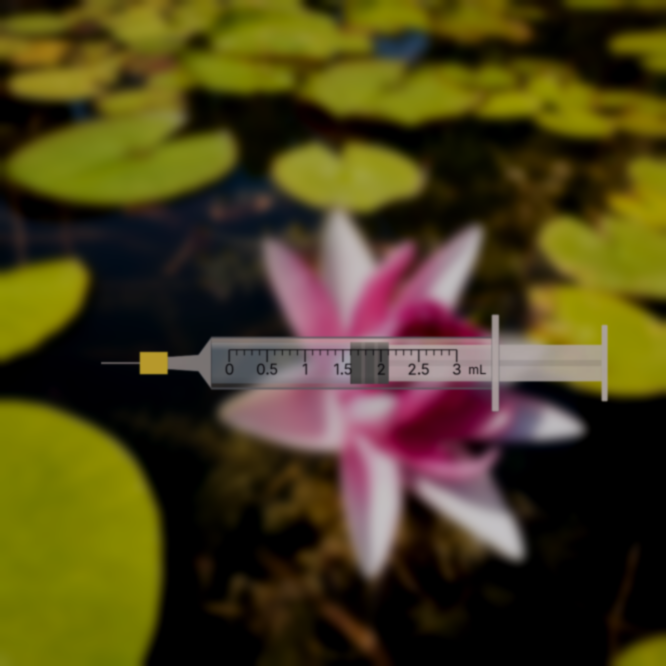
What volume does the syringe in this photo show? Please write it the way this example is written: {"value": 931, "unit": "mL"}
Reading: {"value": 1.6, "unit": "mL"}
